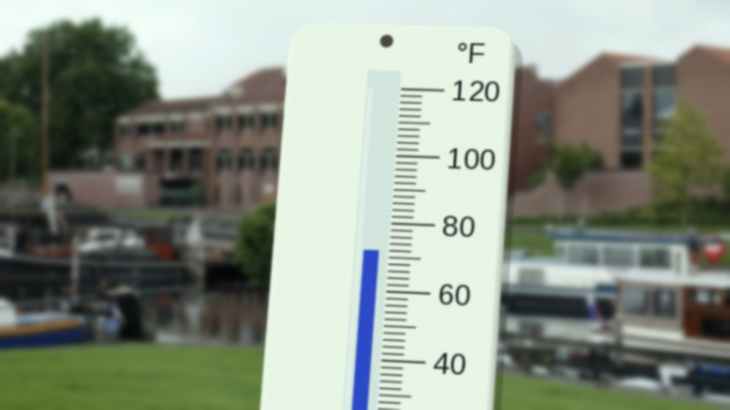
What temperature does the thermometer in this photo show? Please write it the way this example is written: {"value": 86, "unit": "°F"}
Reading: {"value": 72, "unit": "°F"}
